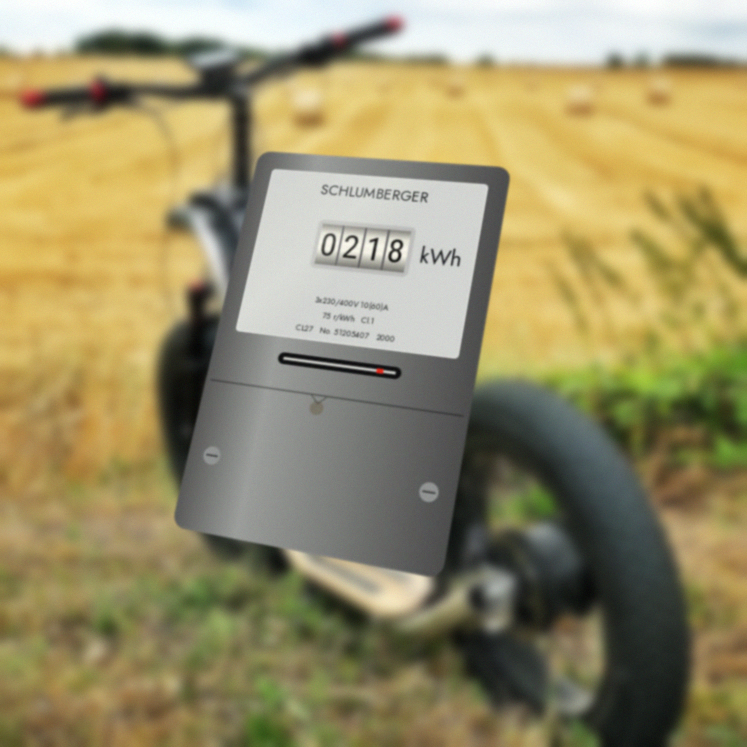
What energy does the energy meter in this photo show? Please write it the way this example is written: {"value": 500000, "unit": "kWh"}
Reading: {"value": 218, "unit": "kWh"}
